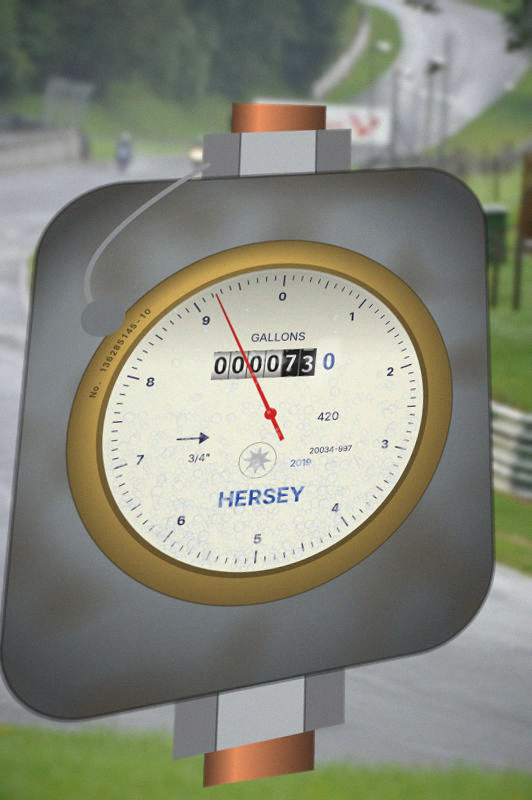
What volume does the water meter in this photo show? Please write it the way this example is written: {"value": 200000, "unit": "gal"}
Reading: {"value": 729.2, "unit": "gal"}
